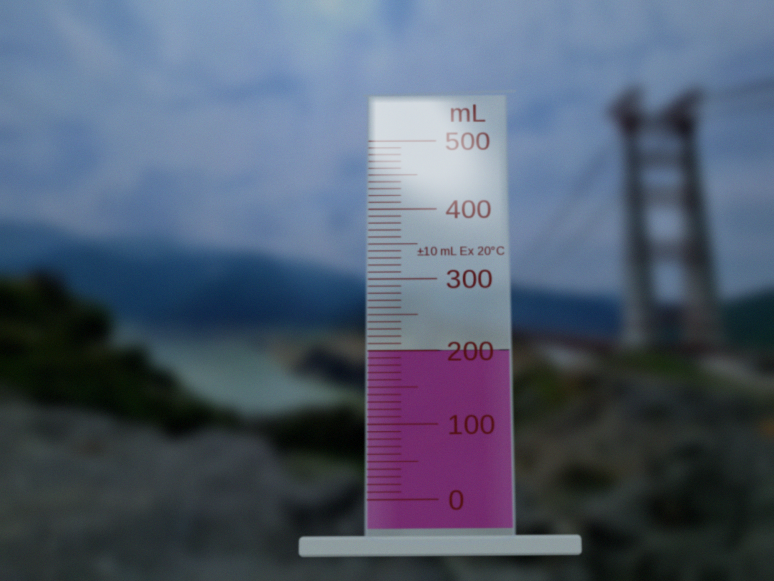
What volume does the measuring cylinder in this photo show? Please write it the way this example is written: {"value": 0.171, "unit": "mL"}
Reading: {"value": 200, "unit": "mL"}
